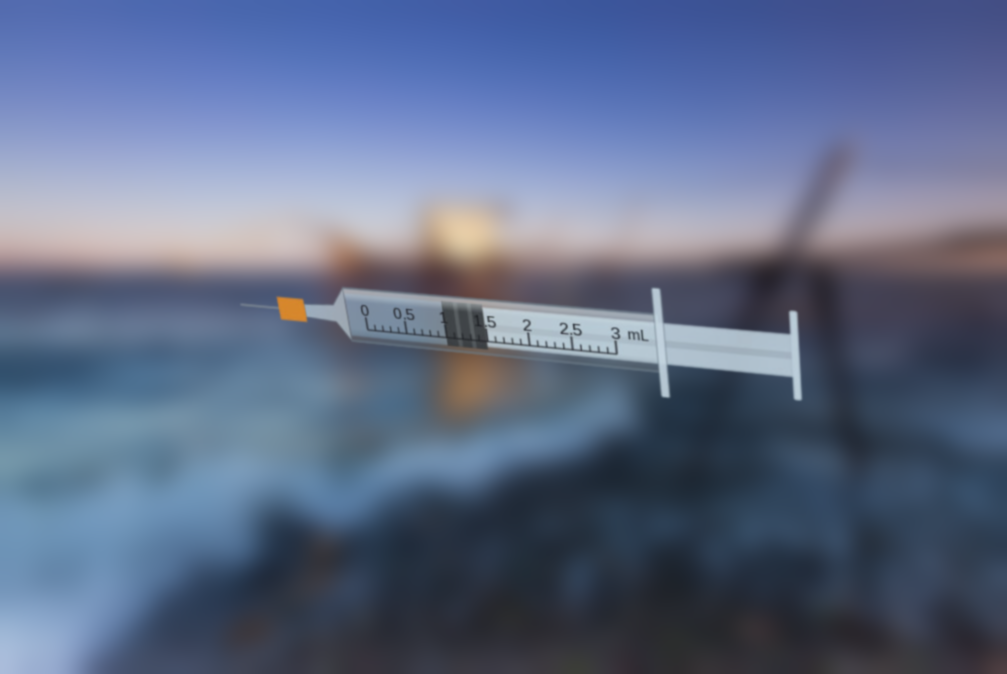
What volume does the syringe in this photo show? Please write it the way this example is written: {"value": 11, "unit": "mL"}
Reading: {"value": 1, "unit": "mL"}
